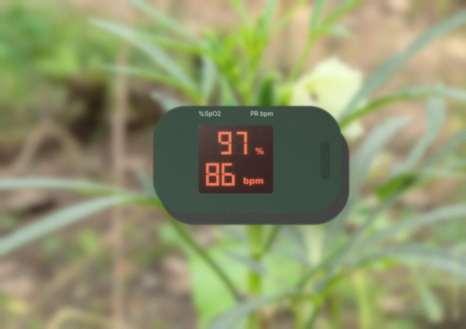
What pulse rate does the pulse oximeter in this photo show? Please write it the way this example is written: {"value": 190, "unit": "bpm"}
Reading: {"value": 86, "unit": "bpm"}
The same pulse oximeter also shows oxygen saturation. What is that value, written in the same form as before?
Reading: {"value": 97, "unit": "%"}
